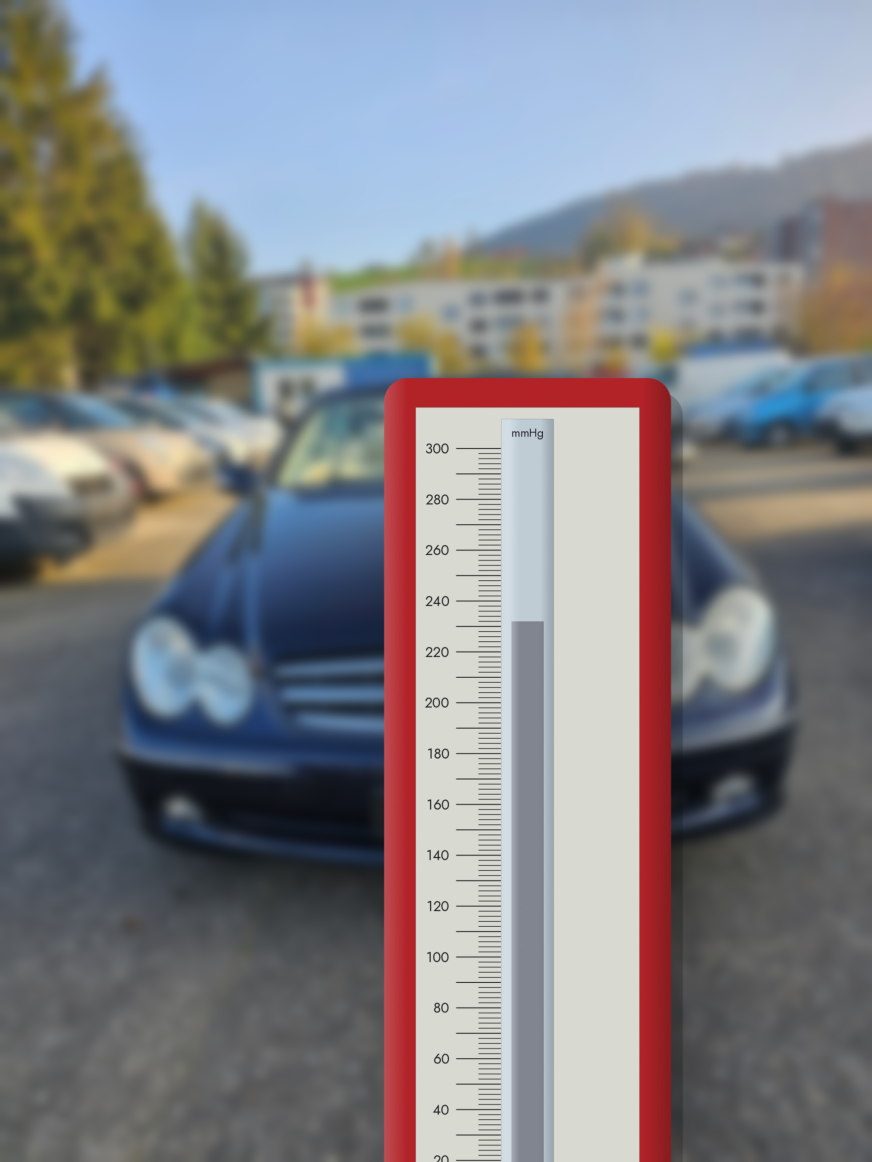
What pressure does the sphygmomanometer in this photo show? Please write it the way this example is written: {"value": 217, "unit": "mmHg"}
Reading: {"value": 232, "unit": "mmHg"}
